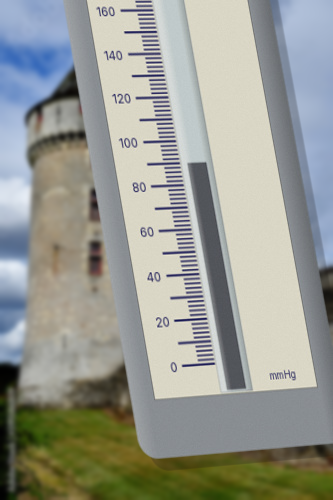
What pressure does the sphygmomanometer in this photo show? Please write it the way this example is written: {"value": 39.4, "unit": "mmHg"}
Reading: {"value": 90, "unit": "mmHg"}
